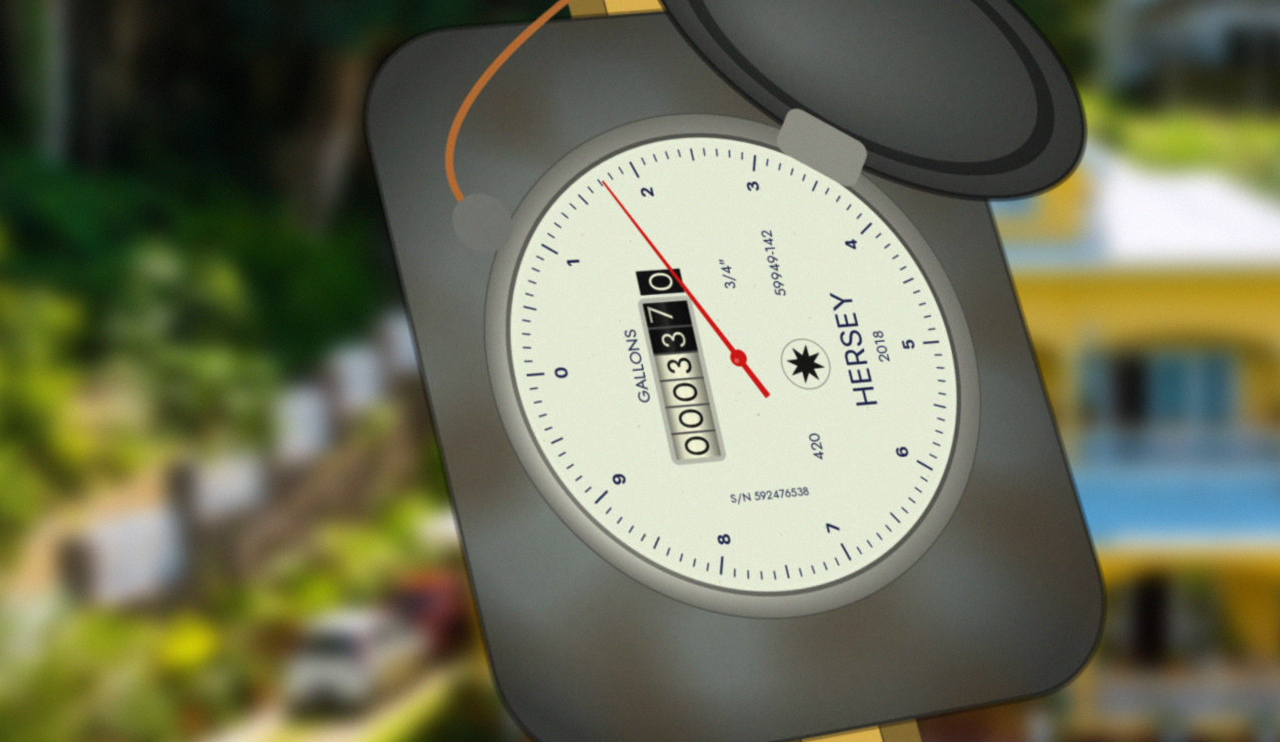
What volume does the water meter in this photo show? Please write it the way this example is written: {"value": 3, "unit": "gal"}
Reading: {"value": 3371.7, "unit": "gal"}
